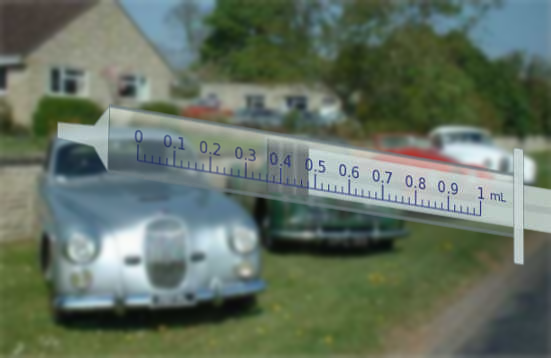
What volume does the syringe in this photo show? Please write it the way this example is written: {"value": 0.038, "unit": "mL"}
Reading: {"value": 0.36, "unit": "mL"}
